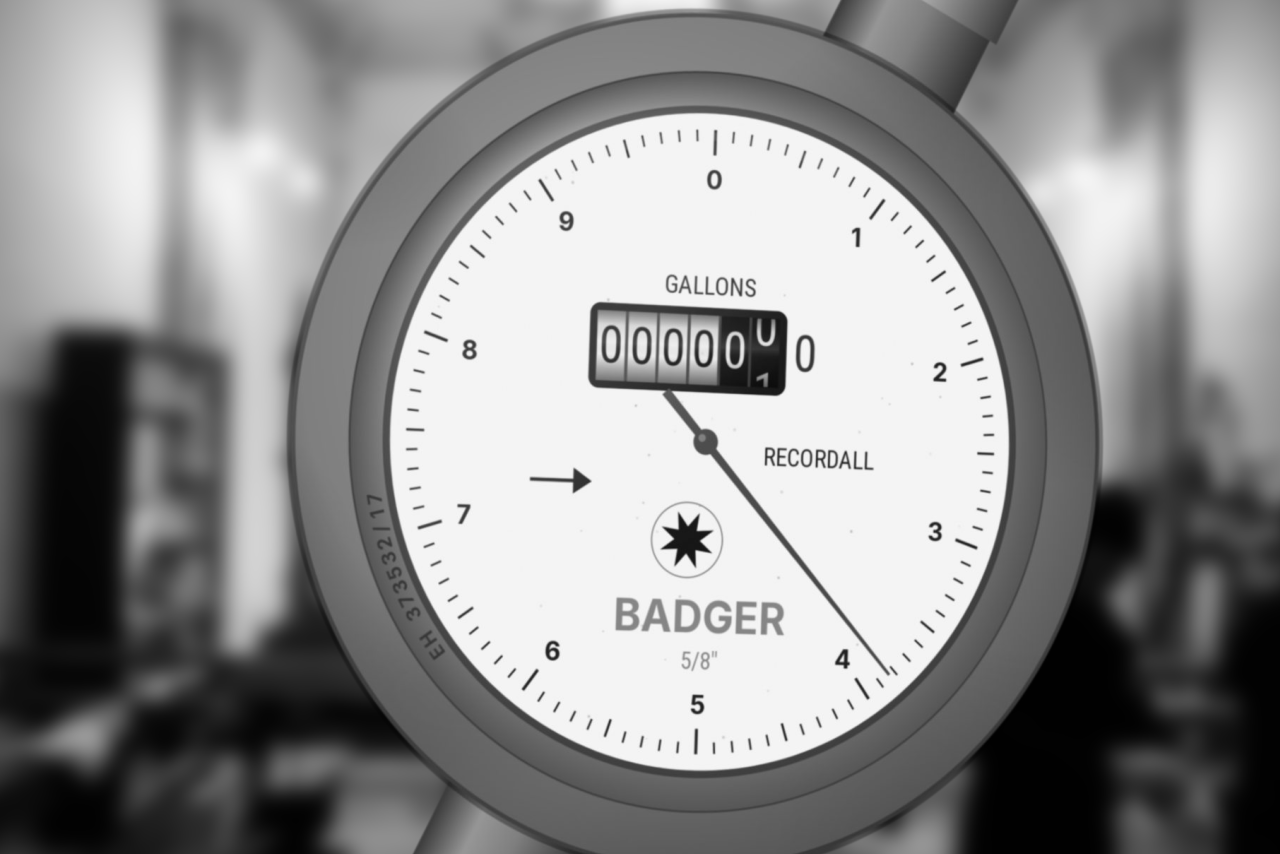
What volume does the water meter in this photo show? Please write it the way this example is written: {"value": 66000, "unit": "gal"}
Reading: {"value": 3.8, "unit": "gal"}
